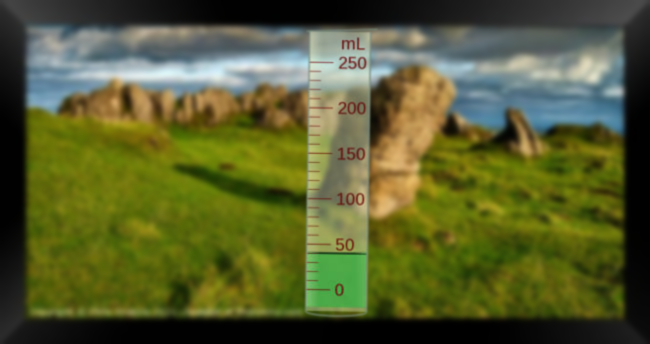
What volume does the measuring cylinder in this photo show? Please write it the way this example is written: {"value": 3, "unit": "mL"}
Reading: {"value": 40, "unit": "mL"}
